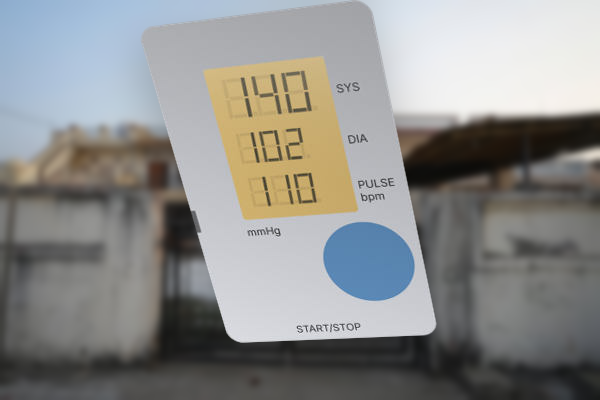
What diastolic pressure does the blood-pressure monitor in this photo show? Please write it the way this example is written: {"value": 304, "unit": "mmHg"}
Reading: {"value": 102, "unit": "mmHg"}
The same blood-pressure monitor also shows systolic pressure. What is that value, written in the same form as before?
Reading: {"value": 140, "unit": "mmHg"}
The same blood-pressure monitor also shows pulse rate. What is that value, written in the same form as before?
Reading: {"value": 110, "unit": "bpm"}
